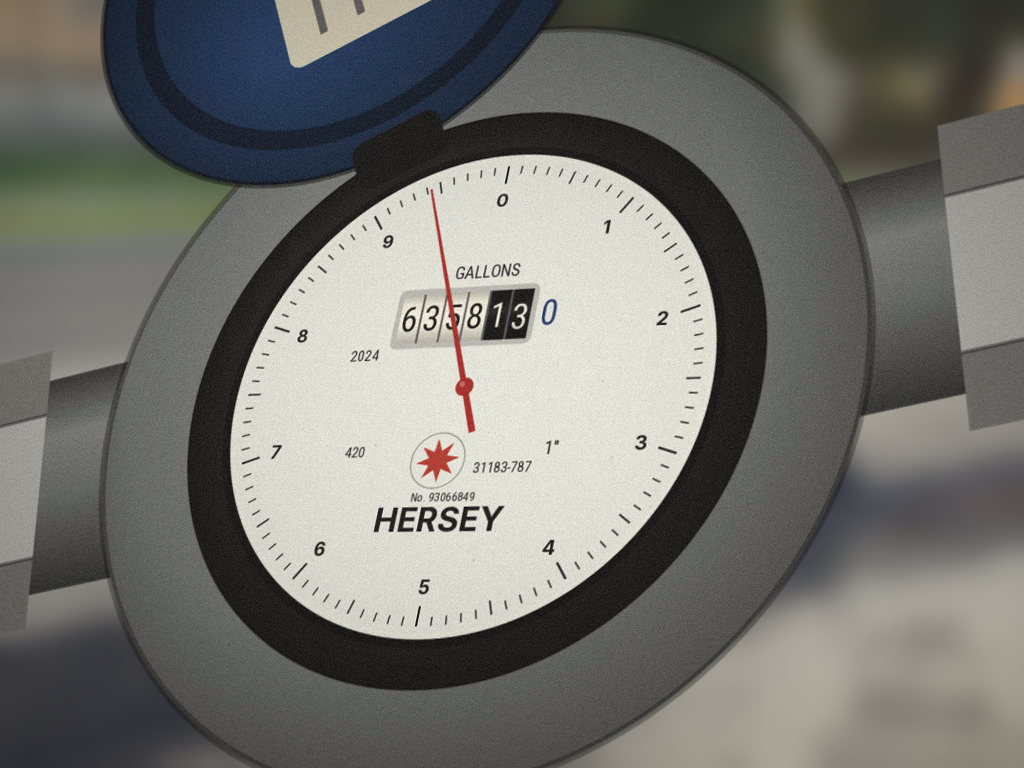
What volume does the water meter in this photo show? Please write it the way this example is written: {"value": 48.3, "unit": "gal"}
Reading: {"value": 6358129.4, "unit": "gal"}
